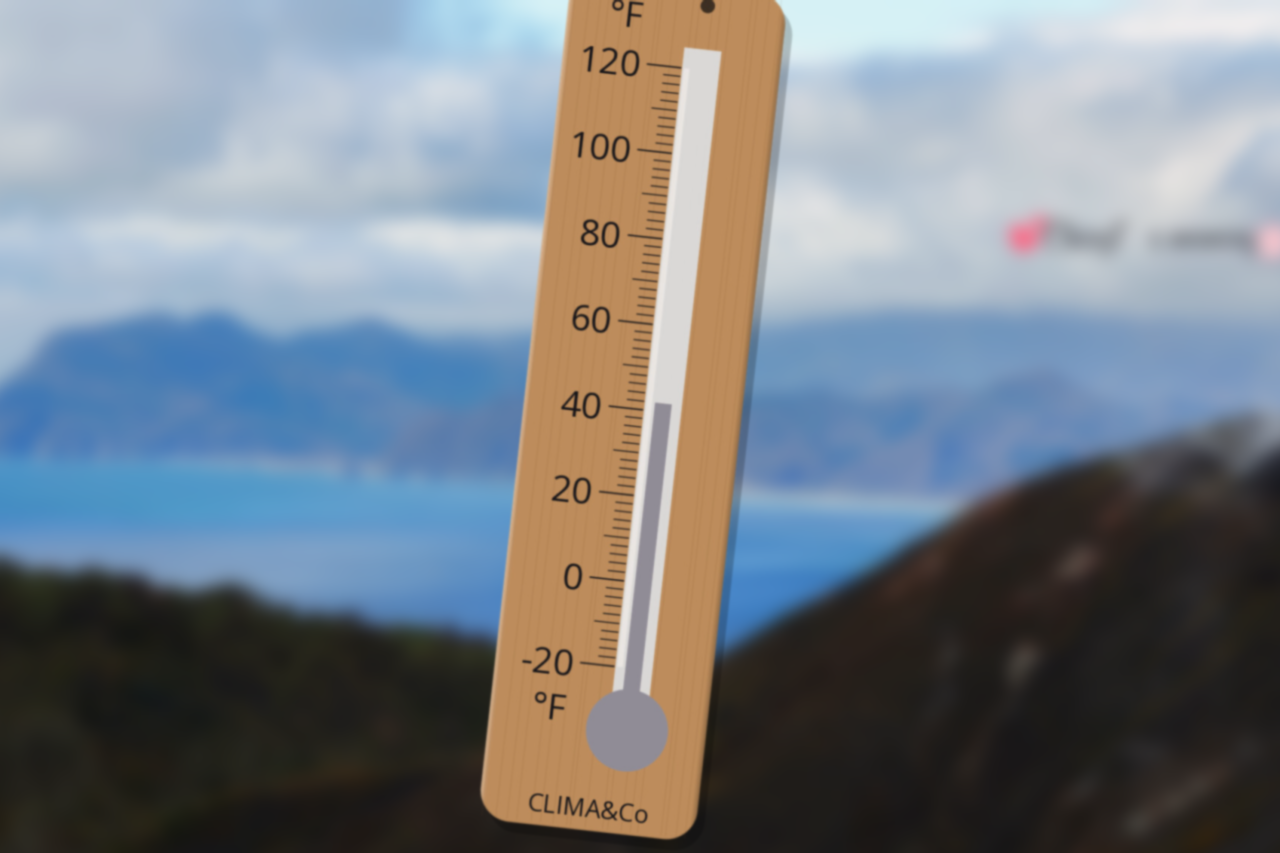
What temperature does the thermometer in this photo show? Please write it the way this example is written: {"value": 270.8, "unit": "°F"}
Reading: {"value": 42, "unit": "°F"}
